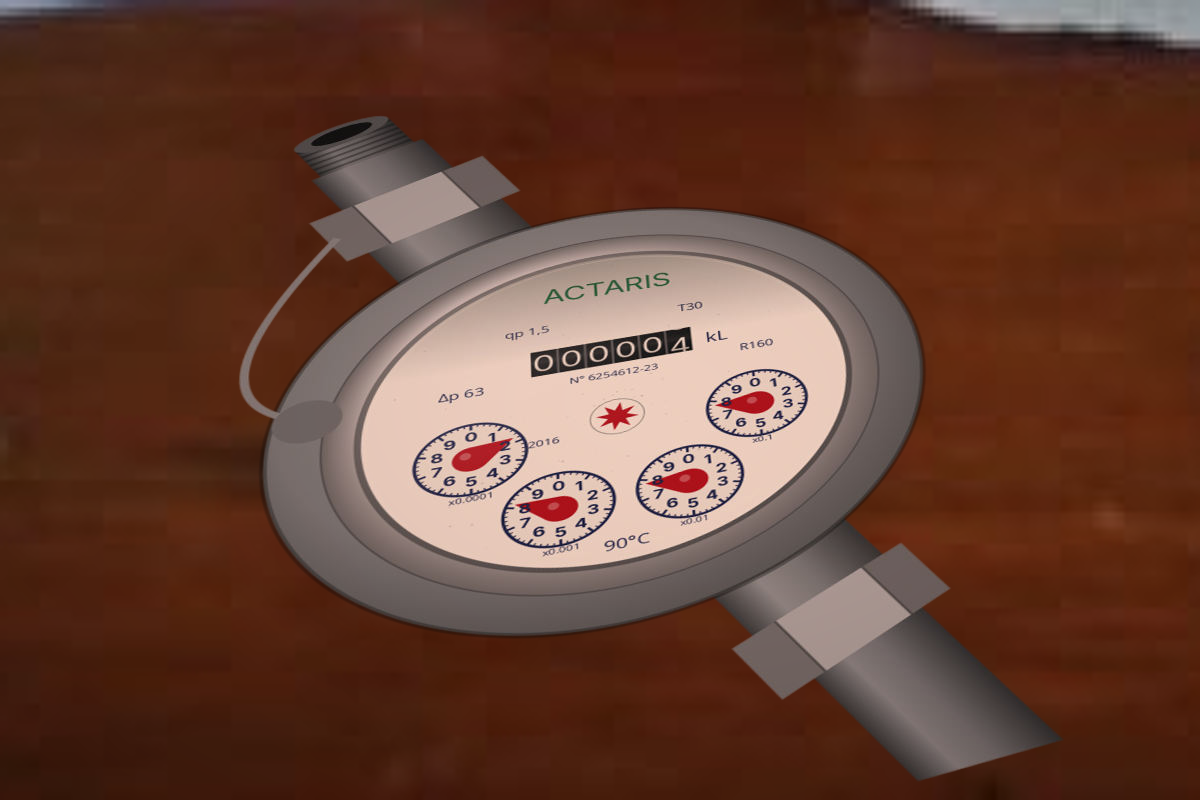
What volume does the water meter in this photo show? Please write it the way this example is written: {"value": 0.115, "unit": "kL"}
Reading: {"value": 3.7781, "unit": "kL"}
